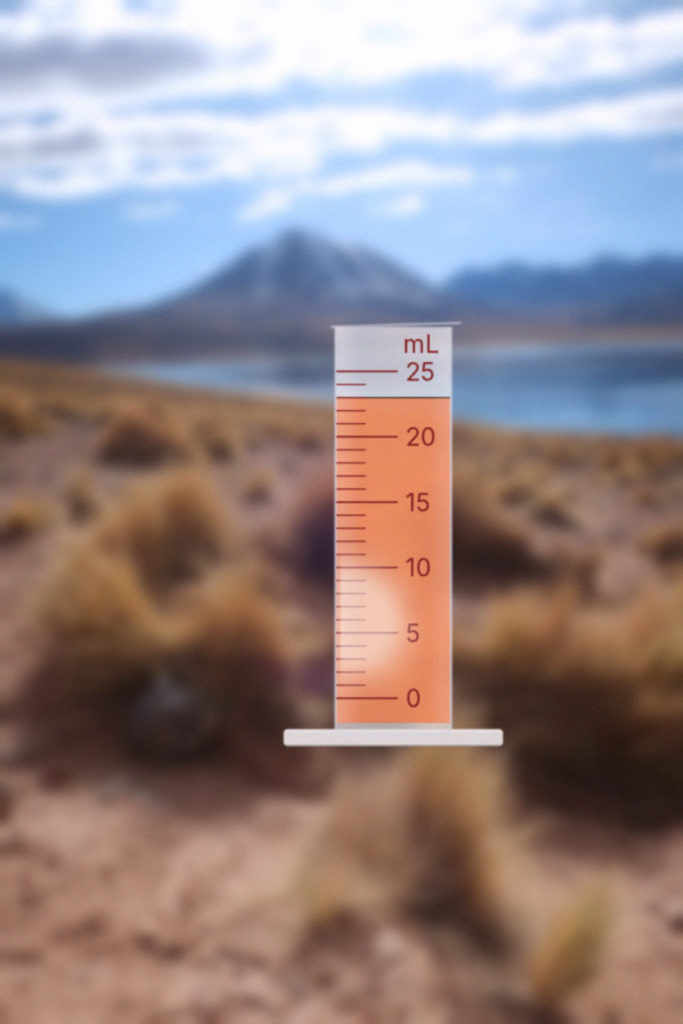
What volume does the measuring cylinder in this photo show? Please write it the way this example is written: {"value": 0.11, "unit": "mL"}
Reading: {"value": 23, "unit": "mL"}
